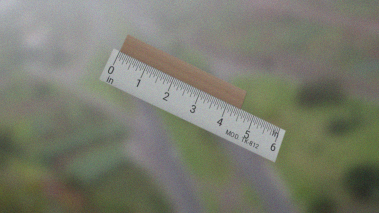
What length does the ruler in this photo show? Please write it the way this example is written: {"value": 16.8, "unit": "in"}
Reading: {"value": 4.5, "unit": "in"}
